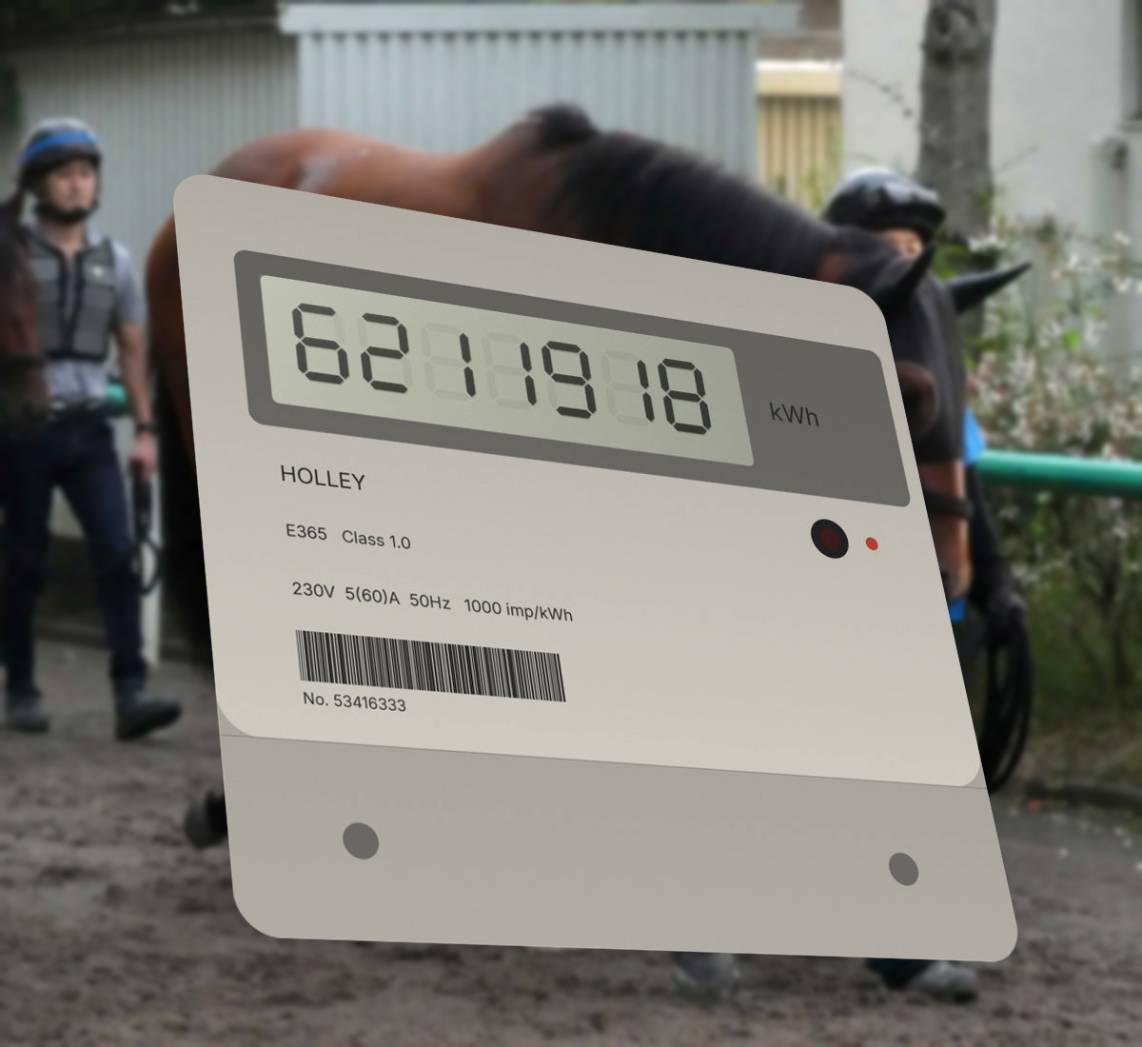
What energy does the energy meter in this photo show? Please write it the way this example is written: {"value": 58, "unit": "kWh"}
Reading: {"value": 6211918, "unit": "kWh"}
